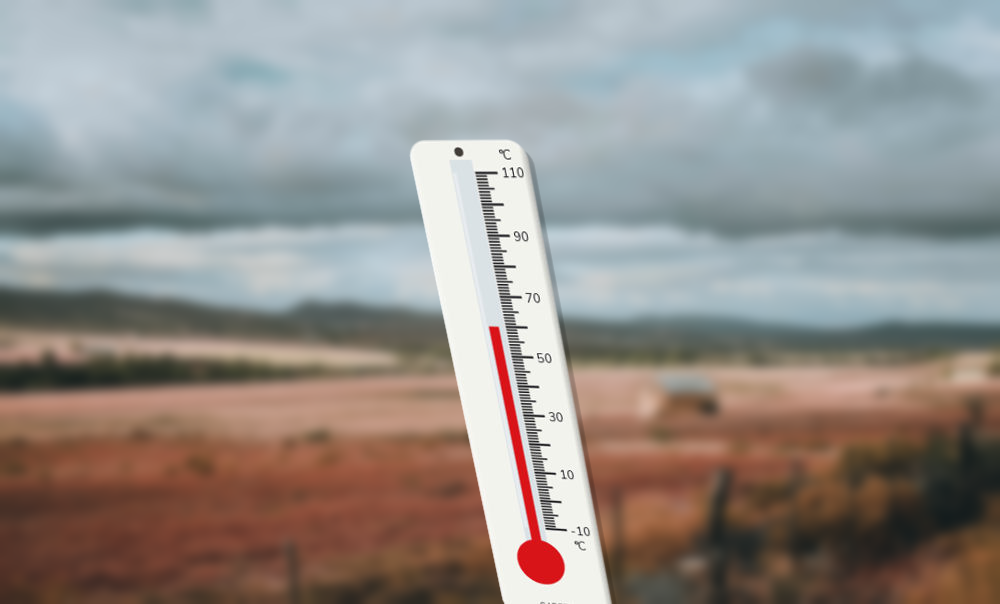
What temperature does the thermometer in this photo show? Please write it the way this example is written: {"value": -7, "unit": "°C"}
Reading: {"value": 60, "unit": "°C"}
